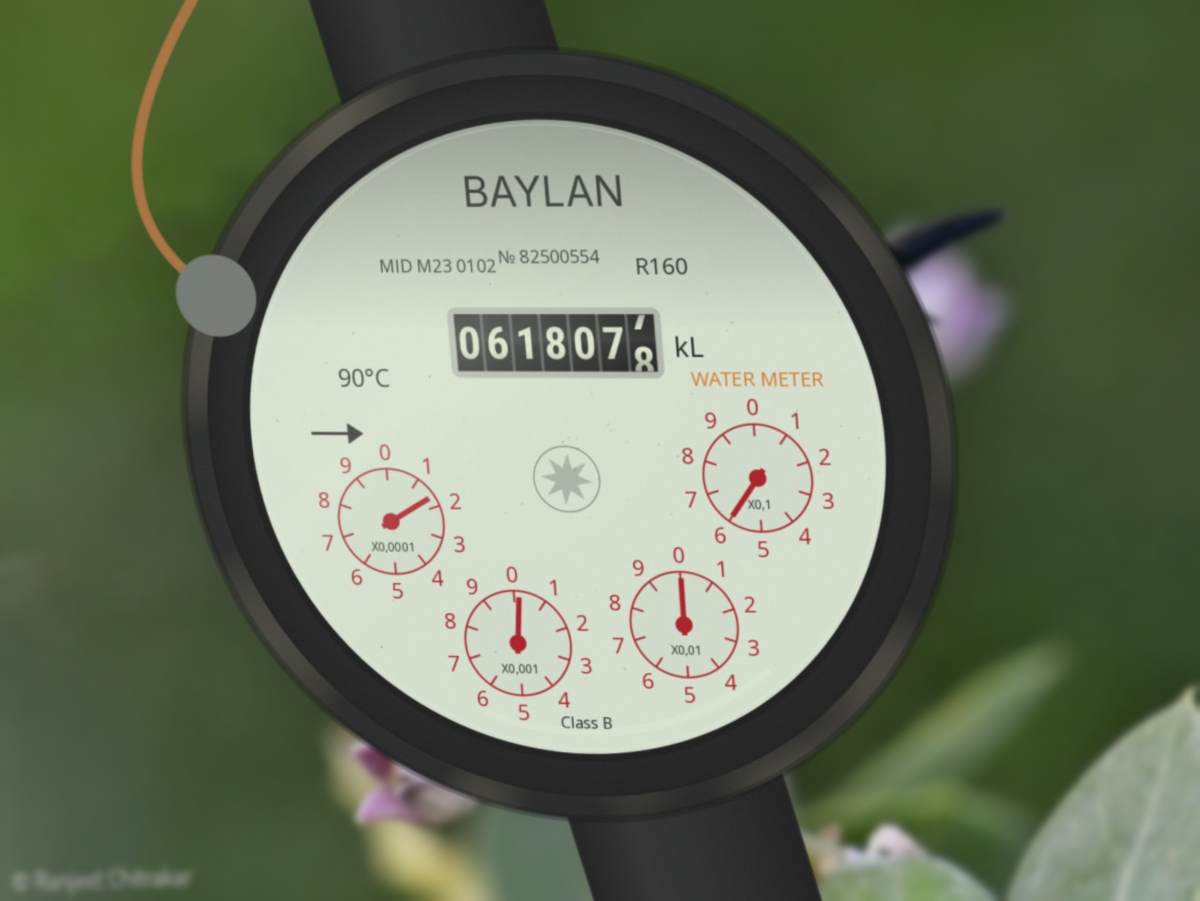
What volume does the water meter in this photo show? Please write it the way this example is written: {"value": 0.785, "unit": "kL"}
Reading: {"value": 618077.6001, "unit": "kL"}
